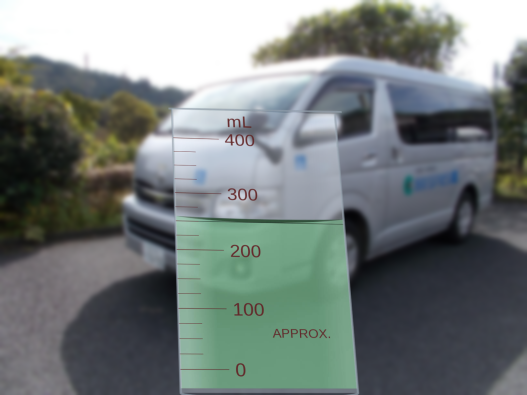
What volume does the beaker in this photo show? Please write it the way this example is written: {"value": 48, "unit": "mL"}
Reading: {"value": 250, "unit": "mL"}
